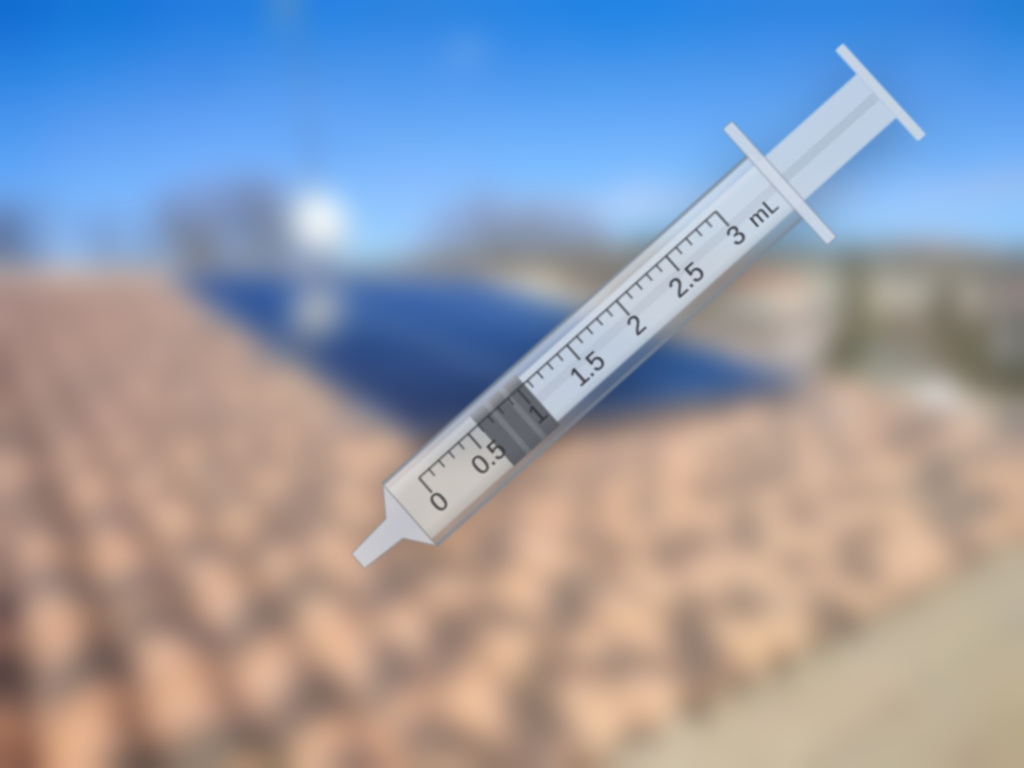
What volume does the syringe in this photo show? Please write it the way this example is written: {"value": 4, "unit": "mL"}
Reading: {"value": 0.6, "unit": "mL"}
